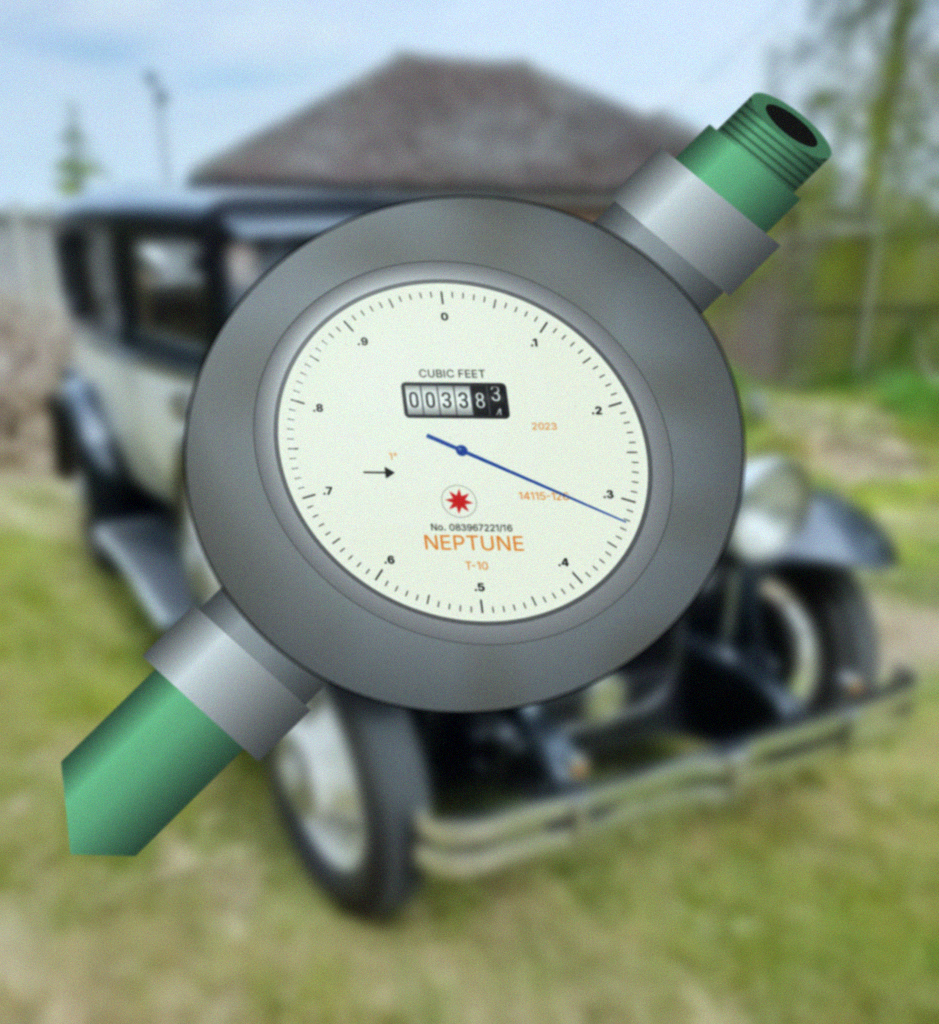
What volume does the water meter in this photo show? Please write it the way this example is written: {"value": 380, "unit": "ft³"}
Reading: {"value": 3383.32, "unit": "ft³"}
